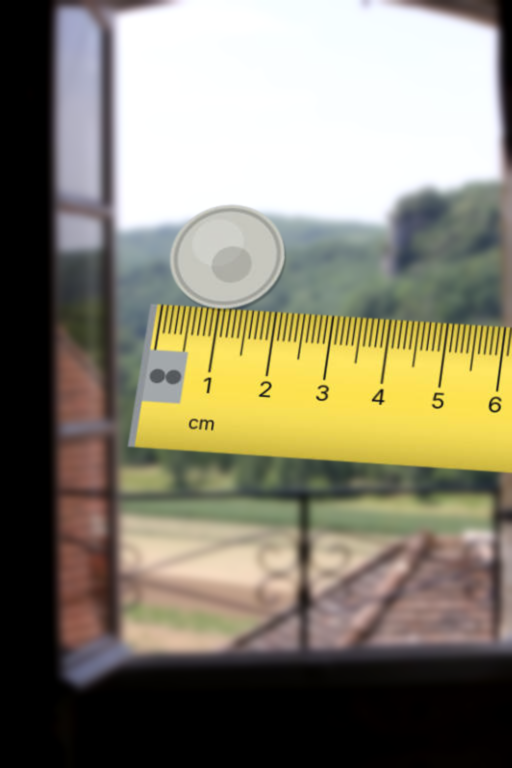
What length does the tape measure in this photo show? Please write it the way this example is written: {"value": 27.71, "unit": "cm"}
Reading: {"value": 2, "unit": "cm"}
